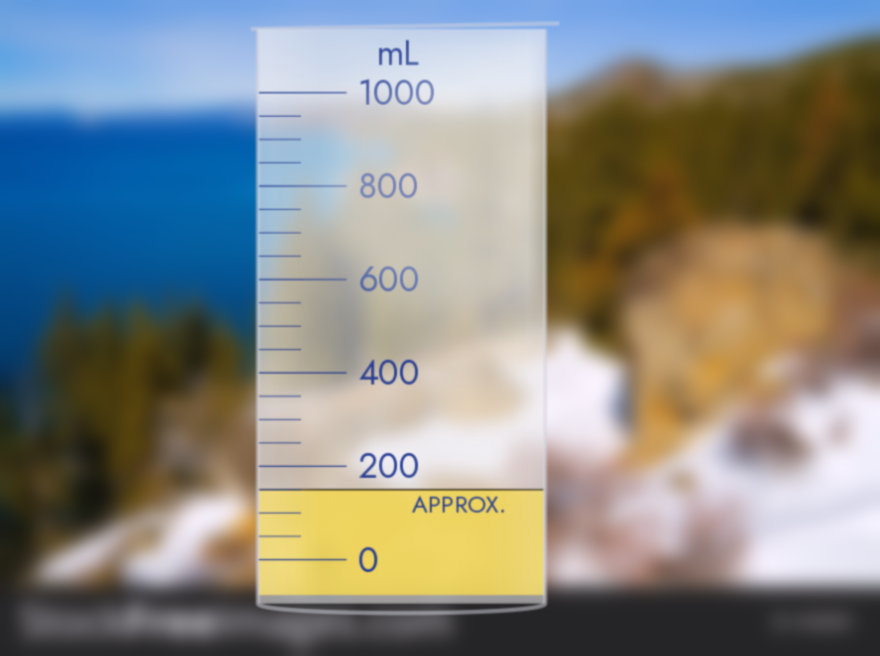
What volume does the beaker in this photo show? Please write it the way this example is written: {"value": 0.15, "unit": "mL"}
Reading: {"value": 150, "unit": "mL"}
